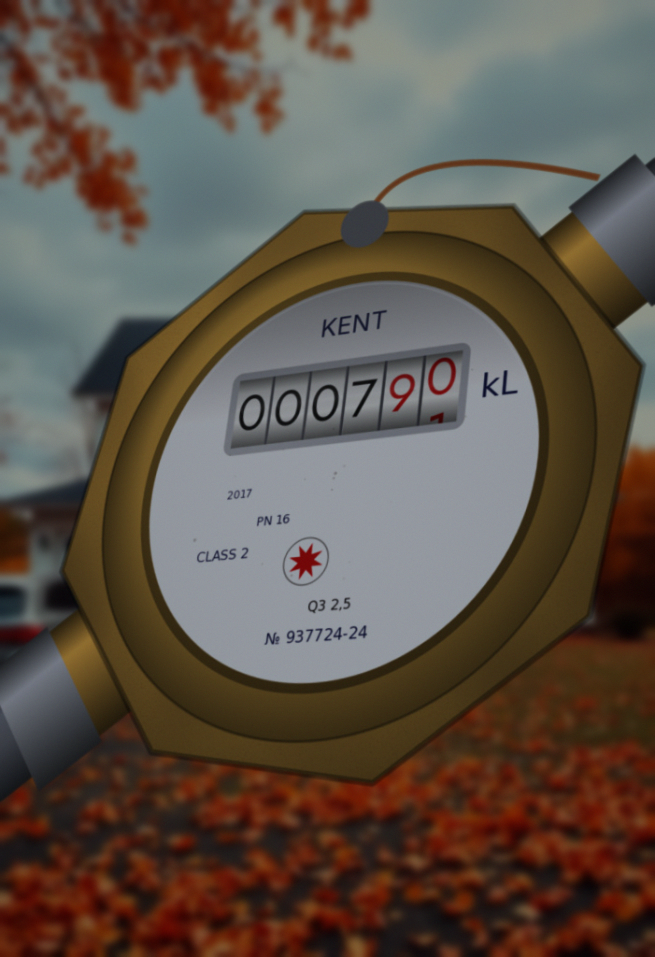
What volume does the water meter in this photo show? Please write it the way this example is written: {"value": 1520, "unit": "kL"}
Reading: {"value": 7.90, "unit": "kL"}
